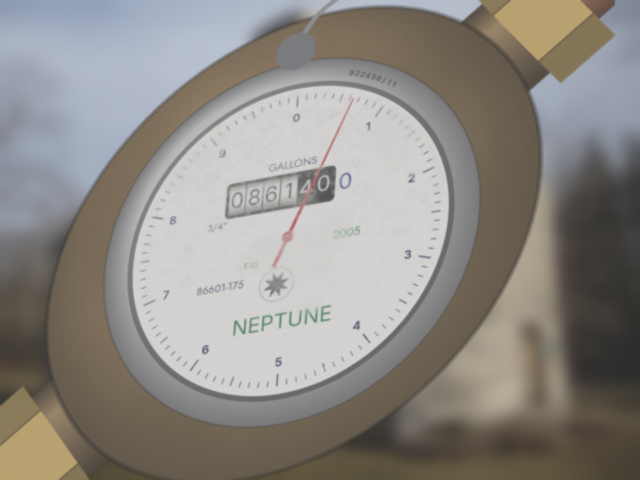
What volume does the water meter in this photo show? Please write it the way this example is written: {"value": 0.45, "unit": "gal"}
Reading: {"value": 861400.6, "unit": "gal"}
